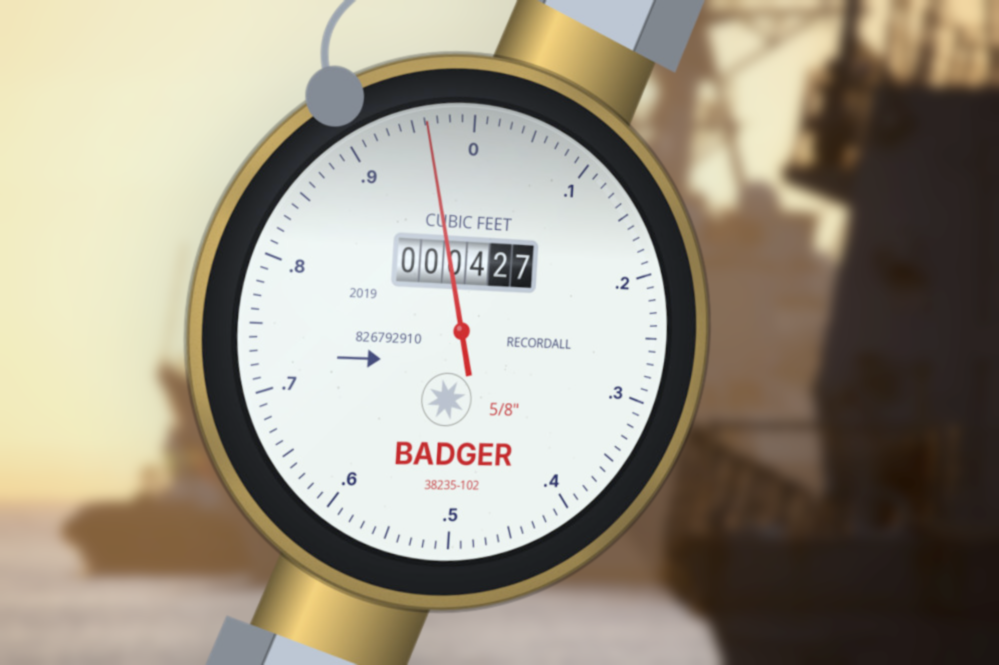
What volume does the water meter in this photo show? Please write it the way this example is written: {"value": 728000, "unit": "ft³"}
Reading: {"value": 426.96, "unit": "ft³"}
